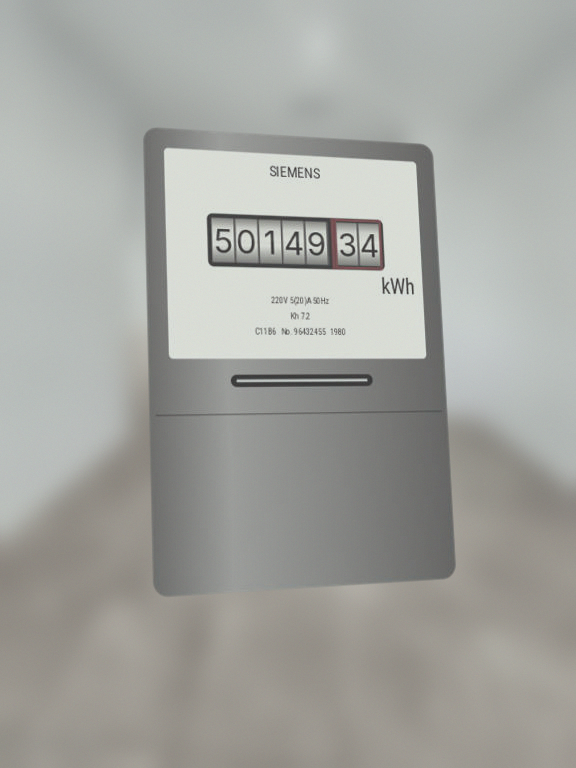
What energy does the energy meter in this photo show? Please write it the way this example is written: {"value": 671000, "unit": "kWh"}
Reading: {"value": 50149.34, "unit": "kWh"}
